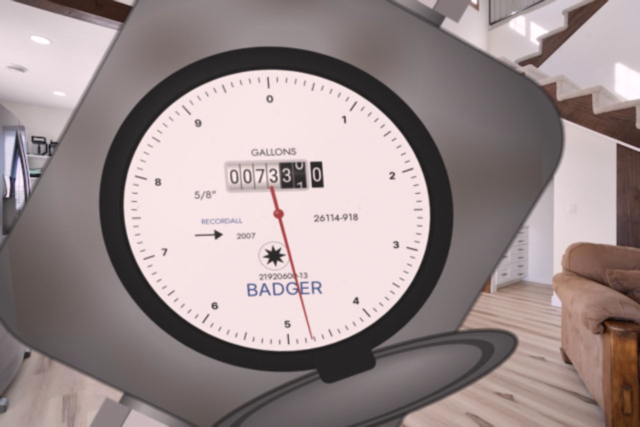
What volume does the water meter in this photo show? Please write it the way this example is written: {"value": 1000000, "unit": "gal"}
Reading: {"value": 73304.7, "unit": "gal"}
